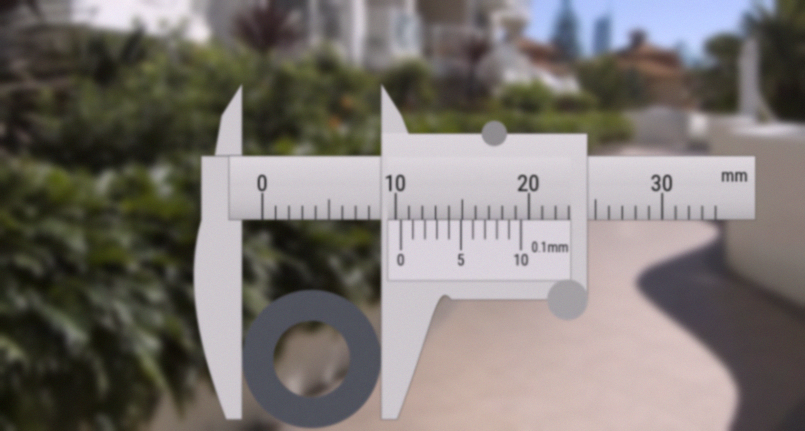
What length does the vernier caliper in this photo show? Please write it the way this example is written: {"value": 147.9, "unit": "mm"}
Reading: {"value": 10.4, "unit": "mm"}
